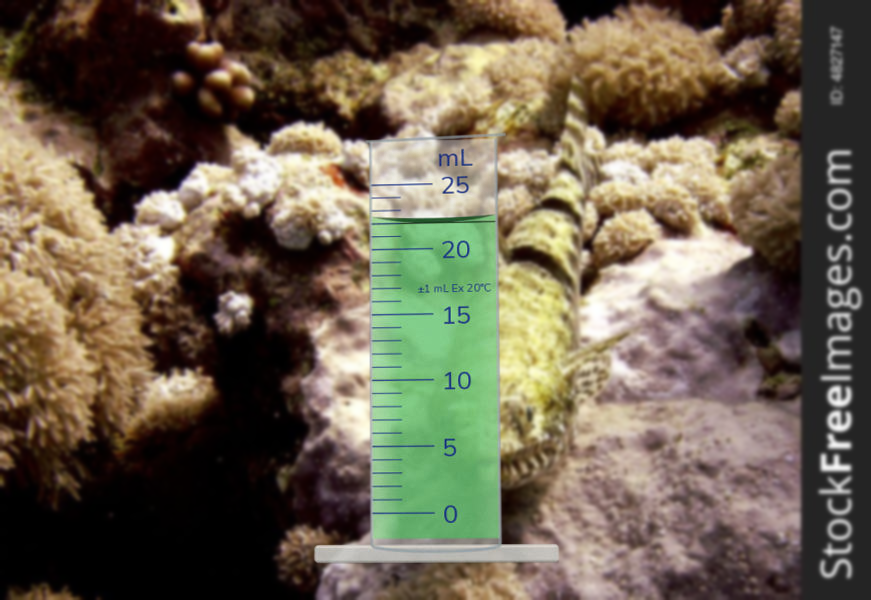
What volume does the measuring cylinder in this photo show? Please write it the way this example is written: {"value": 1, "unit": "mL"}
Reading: {"value": 22, "unit": "mL"}
